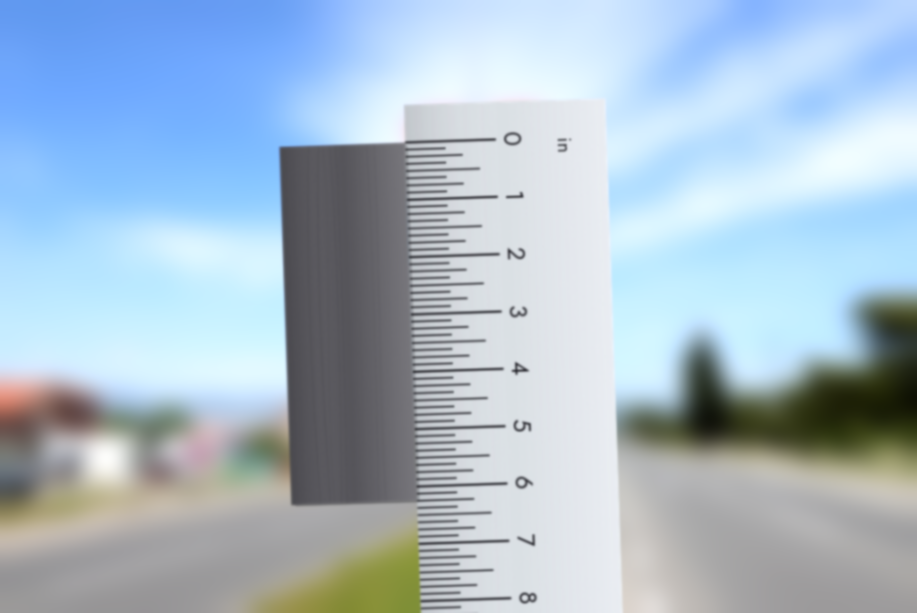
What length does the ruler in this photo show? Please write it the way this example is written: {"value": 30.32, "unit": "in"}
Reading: {"value": 6.25, "unit": "in"}
